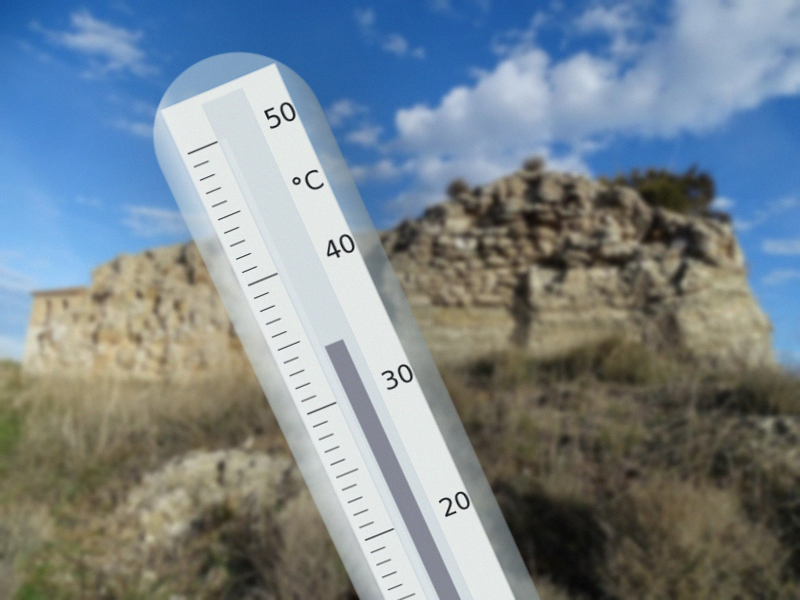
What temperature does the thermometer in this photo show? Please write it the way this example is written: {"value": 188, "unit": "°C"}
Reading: {"value": 34, "unit": "°C"}
